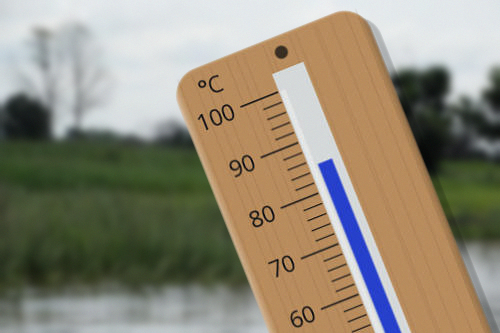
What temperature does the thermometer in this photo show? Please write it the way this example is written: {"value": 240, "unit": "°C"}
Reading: {"value": 85, "unit": "°C"}
